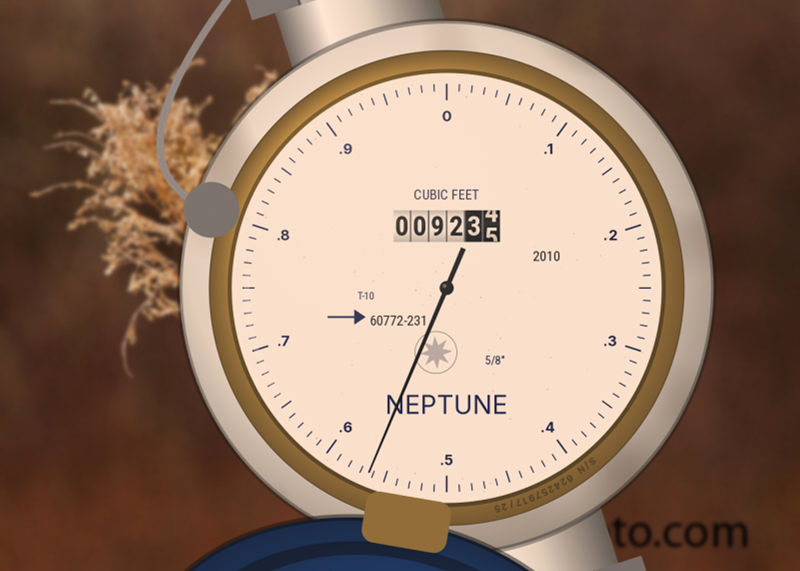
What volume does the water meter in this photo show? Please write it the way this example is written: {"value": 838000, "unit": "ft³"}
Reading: {"value": 9234.56, "unit": "ft³"}
